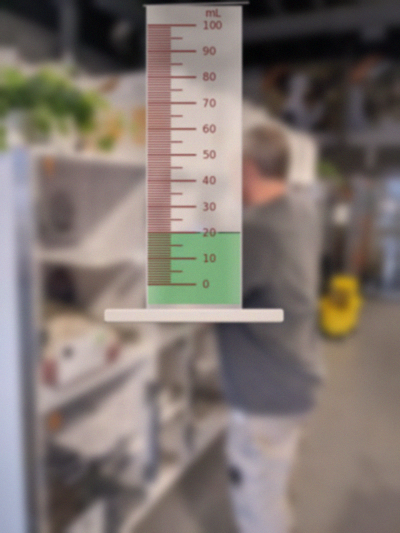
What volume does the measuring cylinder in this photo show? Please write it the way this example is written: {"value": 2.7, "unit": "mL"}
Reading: {"value": 20, "unit": "mL"}
